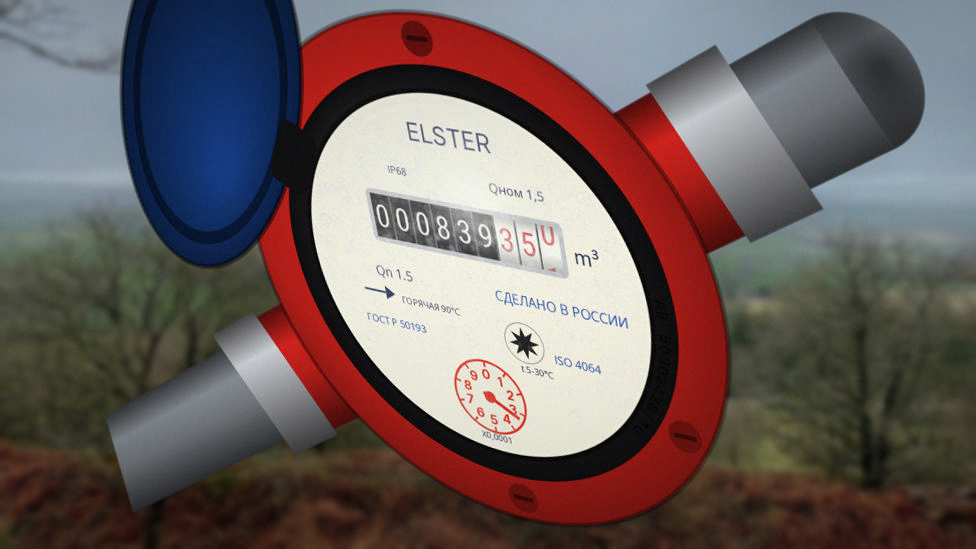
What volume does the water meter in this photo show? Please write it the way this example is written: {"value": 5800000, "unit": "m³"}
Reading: {"value": 839.3503, "unit": "m³"}
